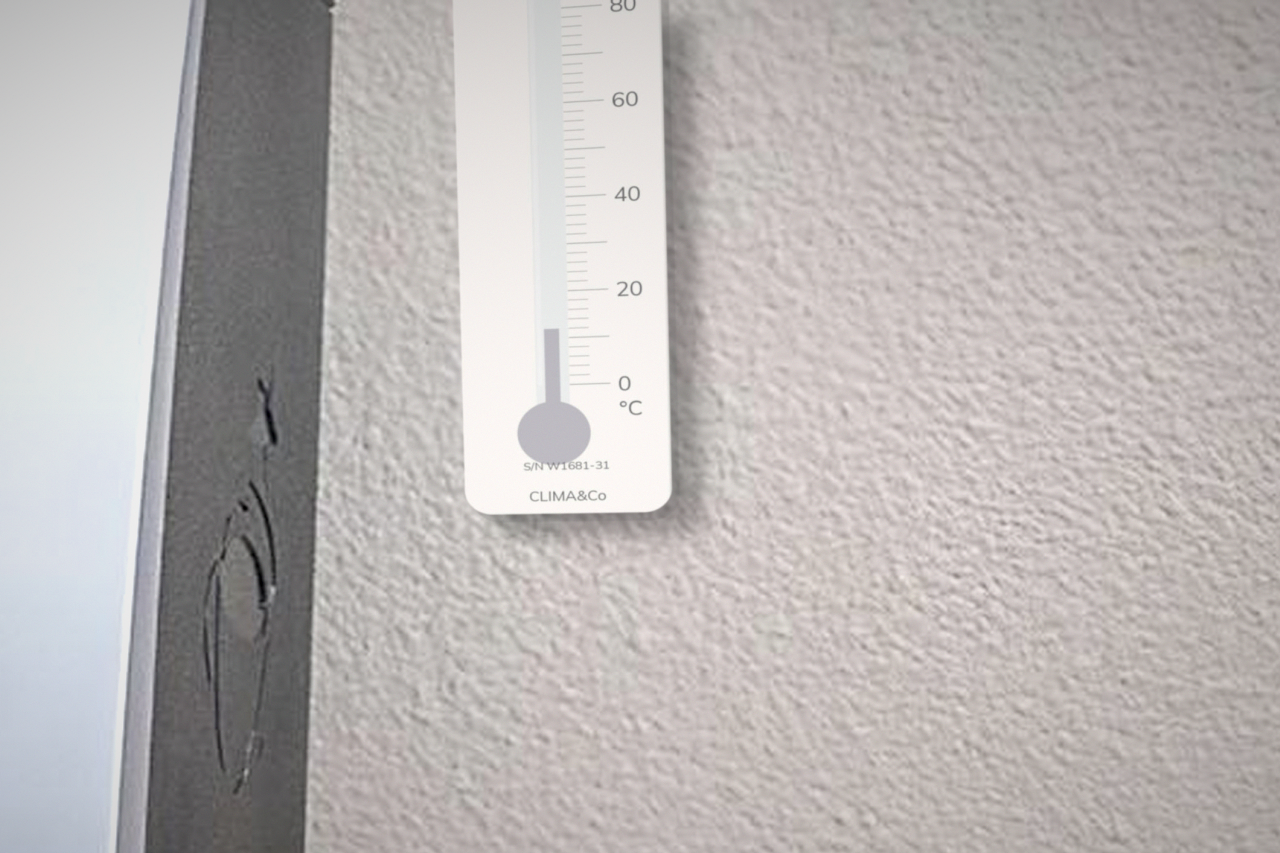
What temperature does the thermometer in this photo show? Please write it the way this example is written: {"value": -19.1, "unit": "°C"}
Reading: {"value": 12, "unit": "°C"}
